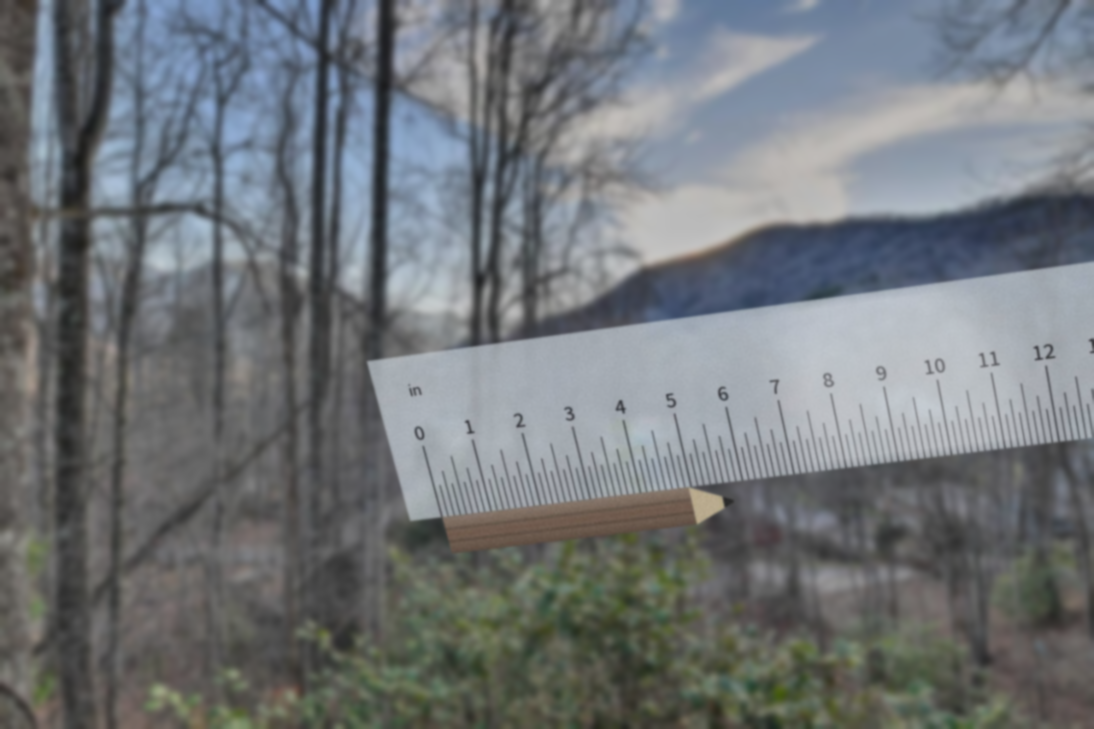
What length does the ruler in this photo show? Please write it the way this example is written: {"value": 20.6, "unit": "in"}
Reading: {"value": 5.75, "unit": "in"}
